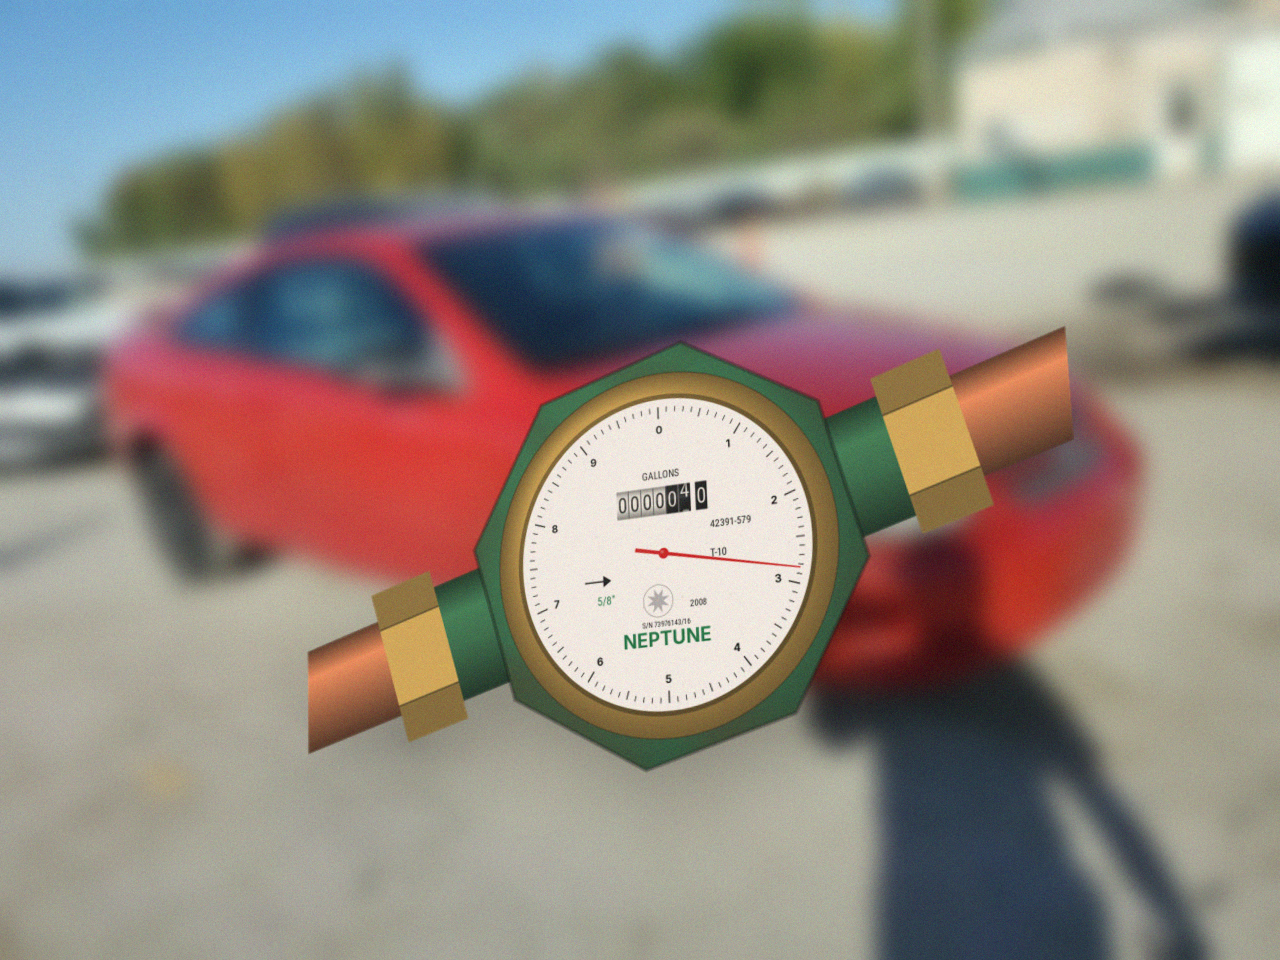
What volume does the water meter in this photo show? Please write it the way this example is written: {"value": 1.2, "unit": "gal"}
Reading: {"value": 42.8, "unit": "gal"}
